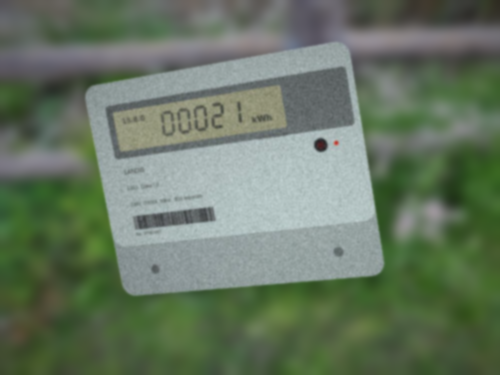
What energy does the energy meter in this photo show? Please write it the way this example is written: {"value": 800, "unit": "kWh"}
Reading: {"value": 21, "unit": "kWh"}
